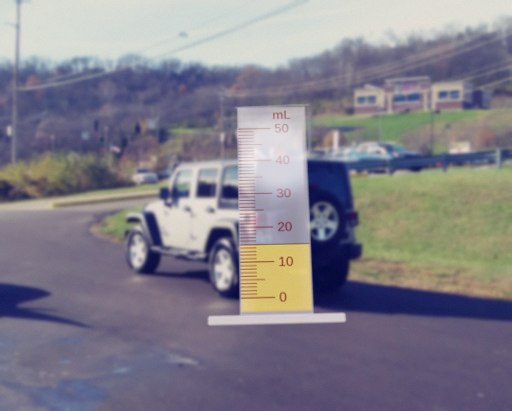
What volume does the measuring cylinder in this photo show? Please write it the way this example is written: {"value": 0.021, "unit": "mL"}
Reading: {"value": 15, "unit": "mL"}
